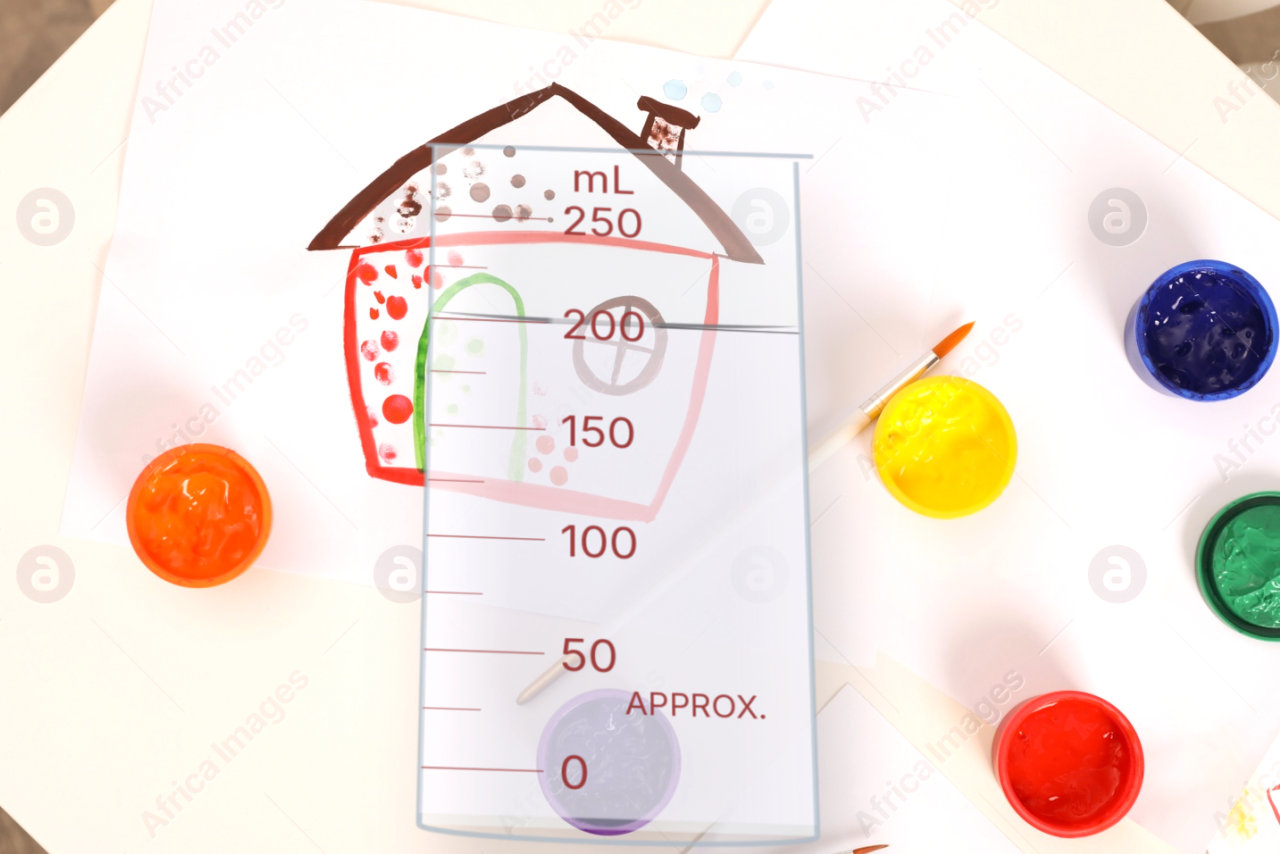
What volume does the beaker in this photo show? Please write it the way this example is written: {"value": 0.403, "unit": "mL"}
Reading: {"value": 200, "unit": "mL"}
